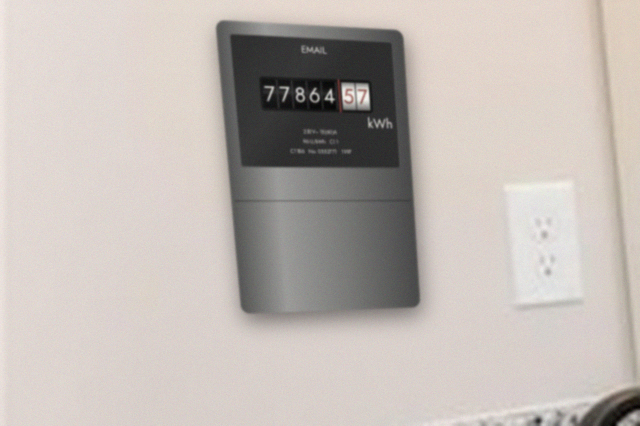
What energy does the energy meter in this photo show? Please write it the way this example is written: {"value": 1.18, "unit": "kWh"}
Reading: {"value": 77864.57, "unit": "kWh"}
